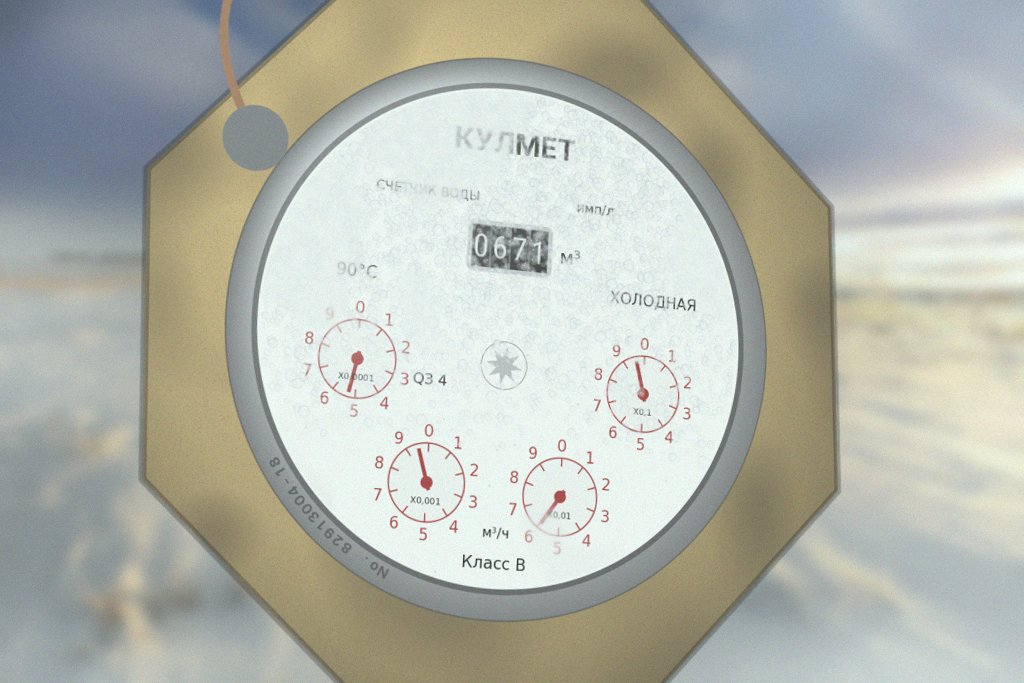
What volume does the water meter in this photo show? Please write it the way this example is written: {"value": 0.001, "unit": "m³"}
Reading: {"value": 670.9595, "unit": "m³"}
